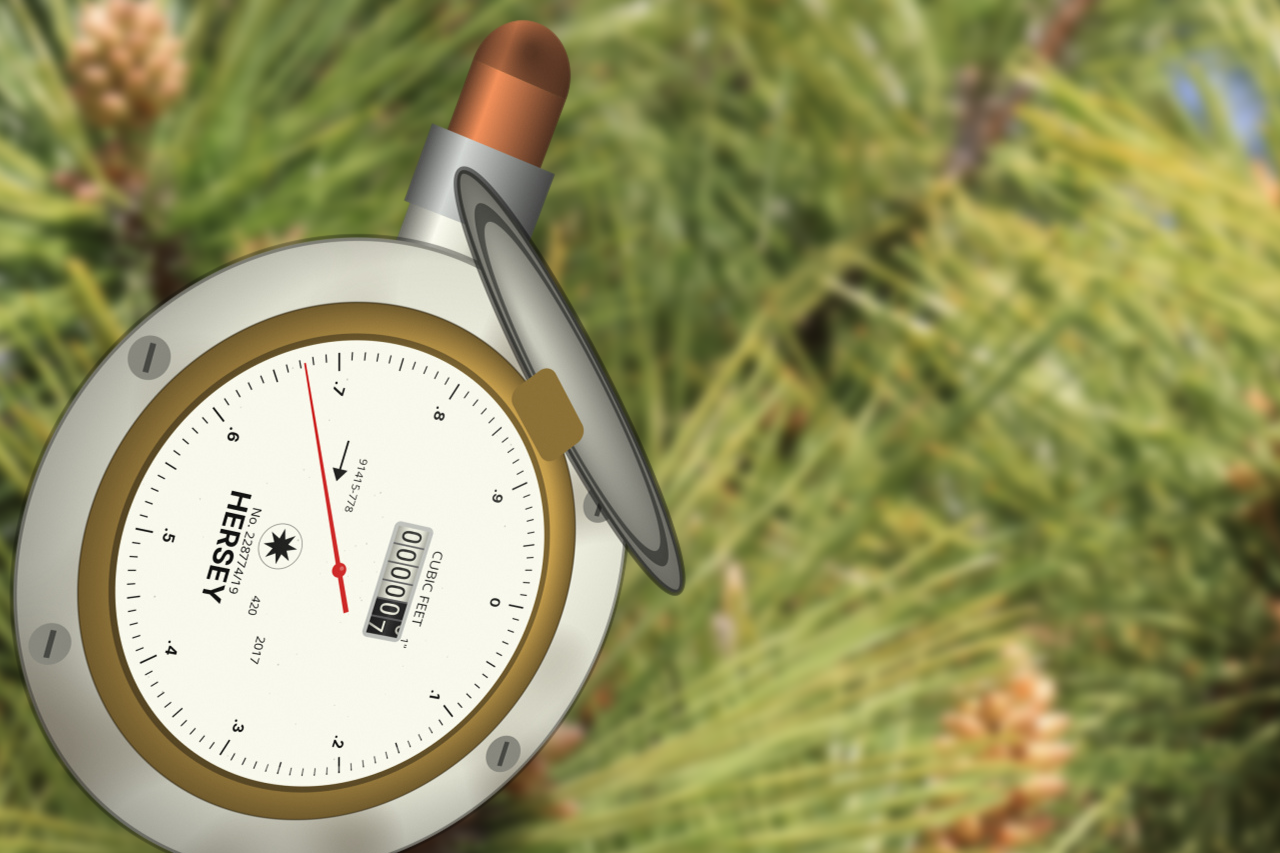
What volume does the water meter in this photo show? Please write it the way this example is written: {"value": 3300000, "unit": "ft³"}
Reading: {"value": 6.67, "unit": "ft³"}
